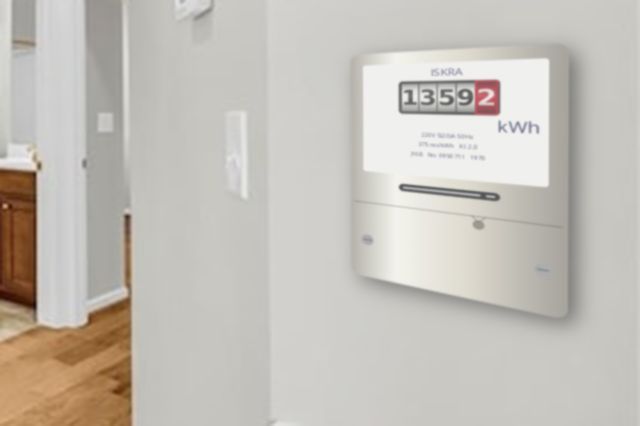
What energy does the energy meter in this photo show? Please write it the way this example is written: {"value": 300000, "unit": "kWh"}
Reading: {"value": 1359.2, "unit": "kWh"}
